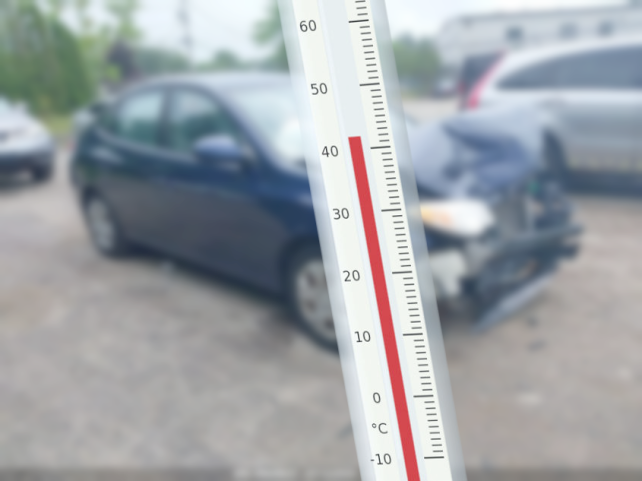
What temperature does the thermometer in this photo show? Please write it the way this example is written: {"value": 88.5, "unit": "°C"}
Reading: {"value": 42, "unit": "°C"}
